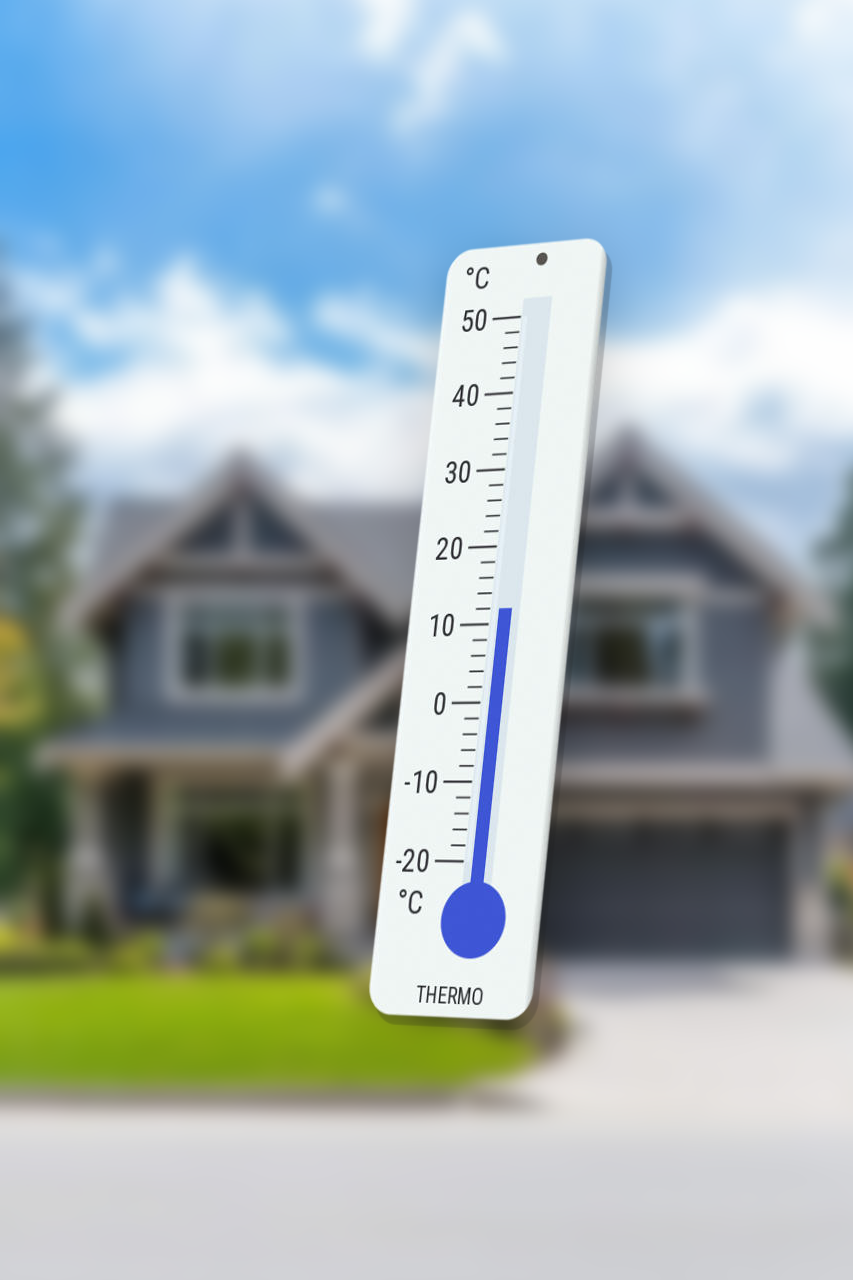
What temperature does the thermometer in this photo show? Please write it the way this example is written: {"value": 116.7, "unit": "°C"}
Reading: {"value": 12, "unit": "°C"}
